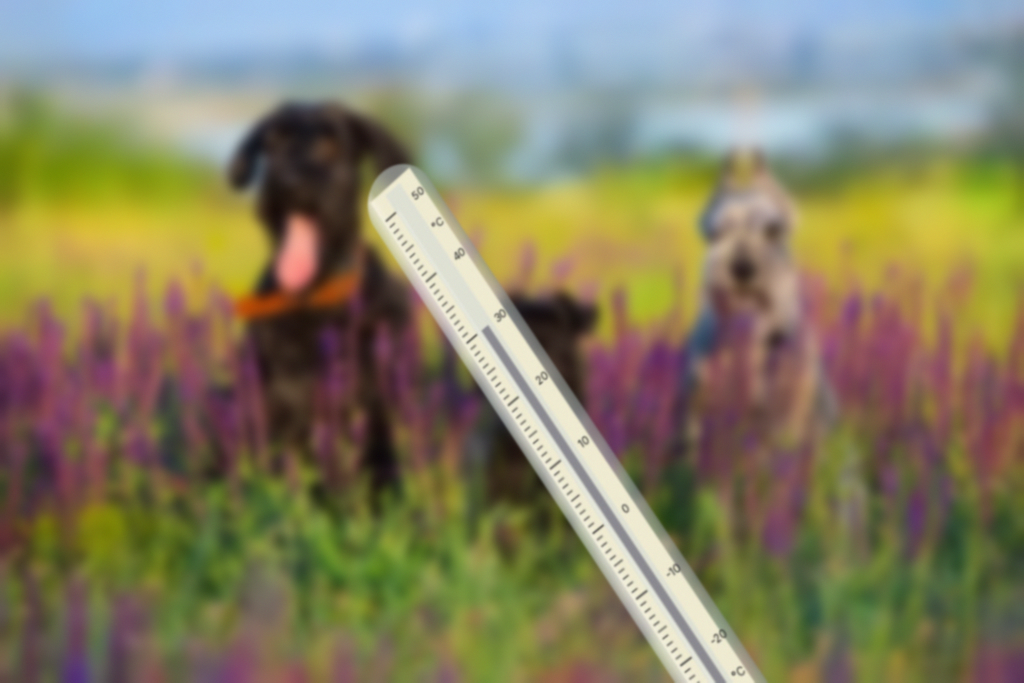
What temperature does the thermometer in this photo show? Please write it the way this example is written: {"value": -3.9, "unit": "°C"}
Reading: {"value": 30, "unit": "°C"}
